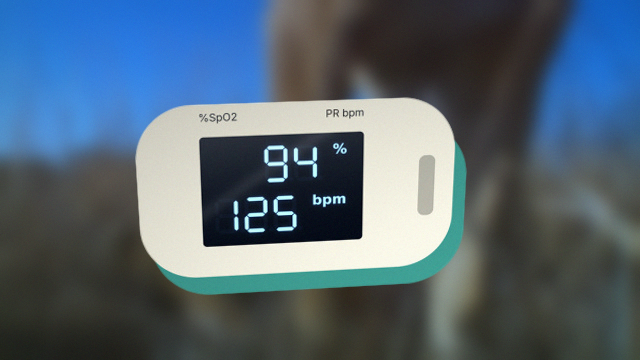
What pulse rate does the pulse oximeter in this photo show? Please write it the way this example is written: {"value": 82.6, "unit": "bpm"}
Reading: {"value": 125, "unit": "bpm"}
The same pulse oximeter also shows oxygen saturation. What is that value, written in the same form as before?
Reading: {"value": 94, "unit": "%"}
